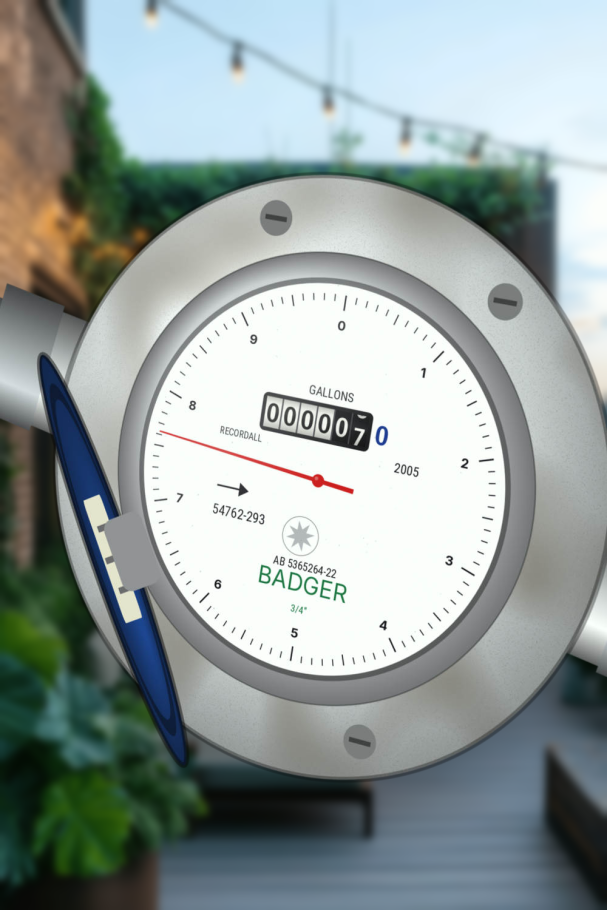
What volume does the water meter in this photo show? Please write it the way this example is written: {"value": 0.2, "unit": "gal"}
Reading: {"value": 67.6, "unit": "gal"}
